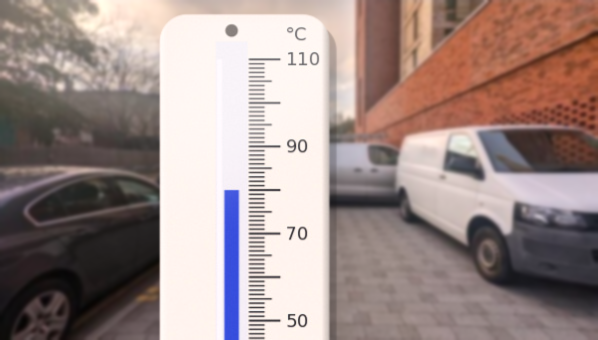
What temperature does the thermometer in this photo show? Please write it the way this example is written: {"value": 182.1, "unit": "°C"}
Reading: {"value": 80, "unit": "°C"}
